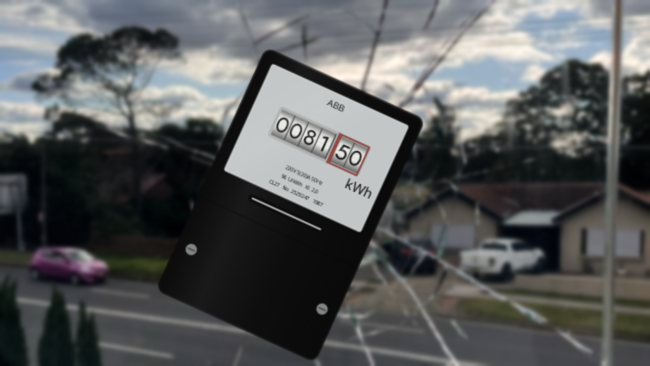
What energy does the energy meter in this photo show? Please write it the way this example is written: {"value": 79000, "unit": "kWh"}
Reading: {"value": 81.50, "unit": "kWh"}
